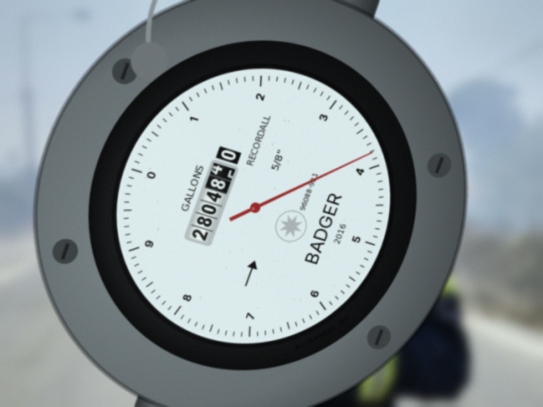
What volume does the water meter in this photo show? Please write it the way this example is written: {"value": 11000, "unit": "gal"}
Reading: {"value": 2804843.8, "unit": "gal"}
